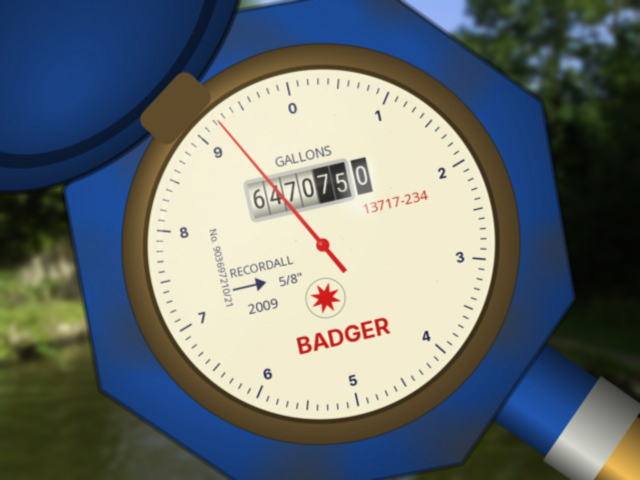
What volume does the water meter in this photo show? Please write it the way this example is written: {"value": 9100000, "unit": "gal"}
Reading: {"value": 6470749.2, "unit": "gal"}
